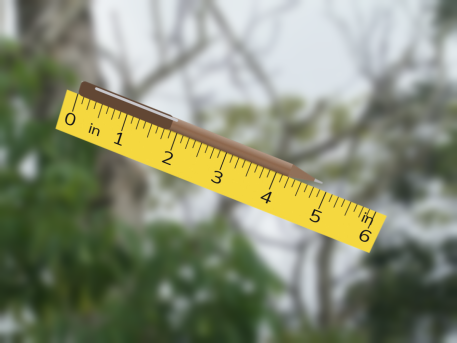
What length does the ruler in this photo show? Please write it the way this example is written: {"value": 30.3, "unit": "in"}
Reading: {"value": 4.875, "unit": "in"}
